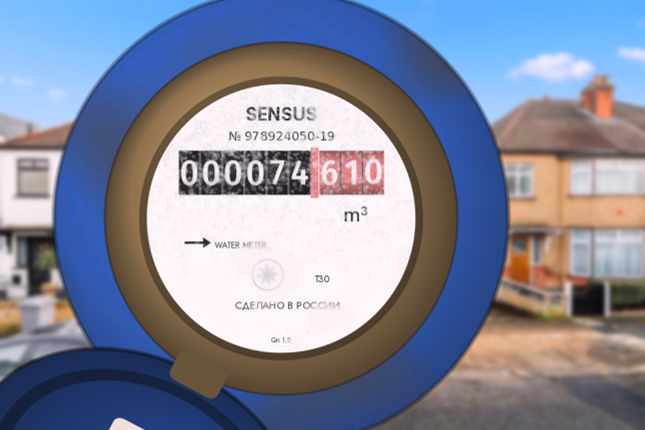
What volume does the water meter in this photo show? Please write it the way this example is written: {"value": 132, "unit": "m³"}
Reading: {"value": 74.610, "unit": "m³"}
